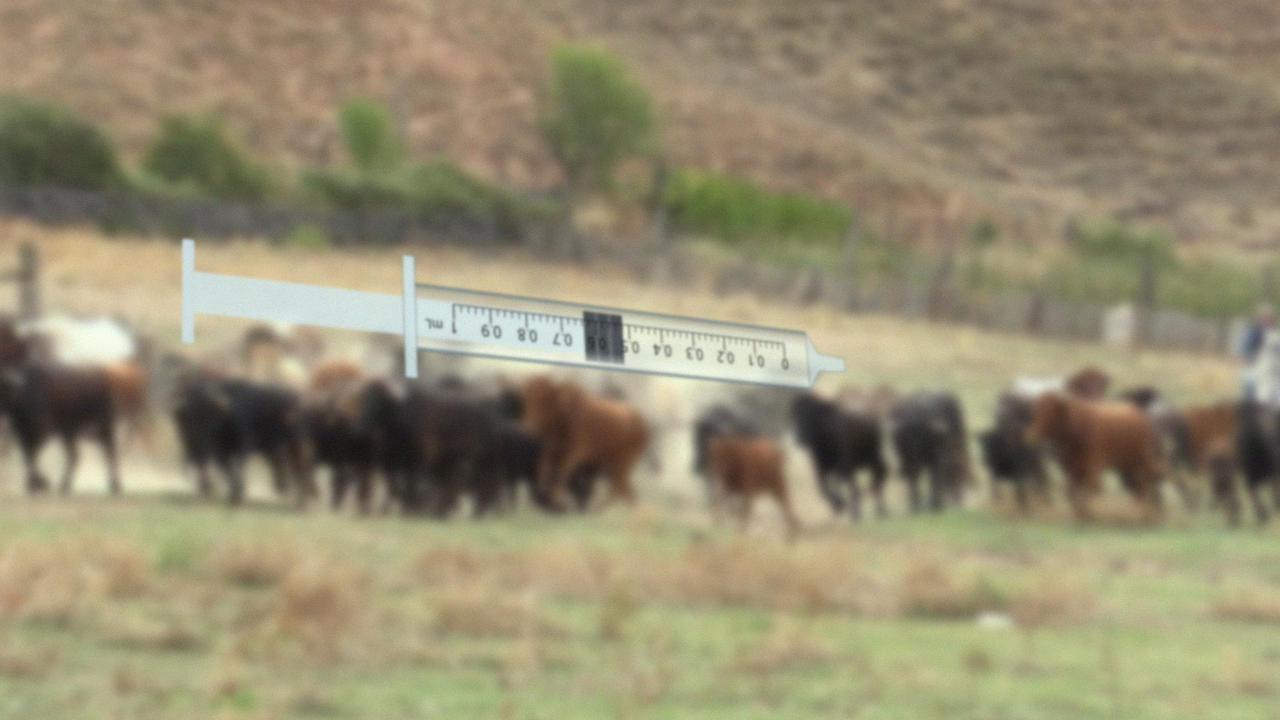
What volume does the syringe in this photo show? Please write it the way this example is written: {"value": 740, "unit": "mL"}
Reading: {"value": 0.52, "unit": "mL"}
